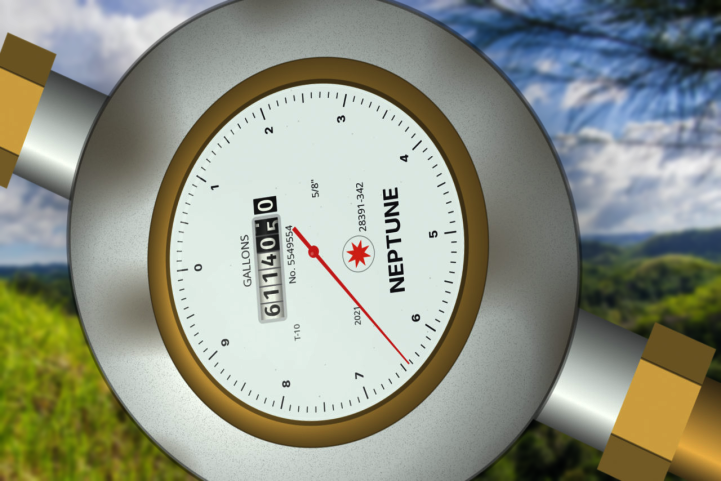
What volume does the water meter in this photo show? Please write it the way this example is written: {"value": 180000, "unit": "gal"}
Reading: {"value": 6114046.4, "unit": "gal"}
